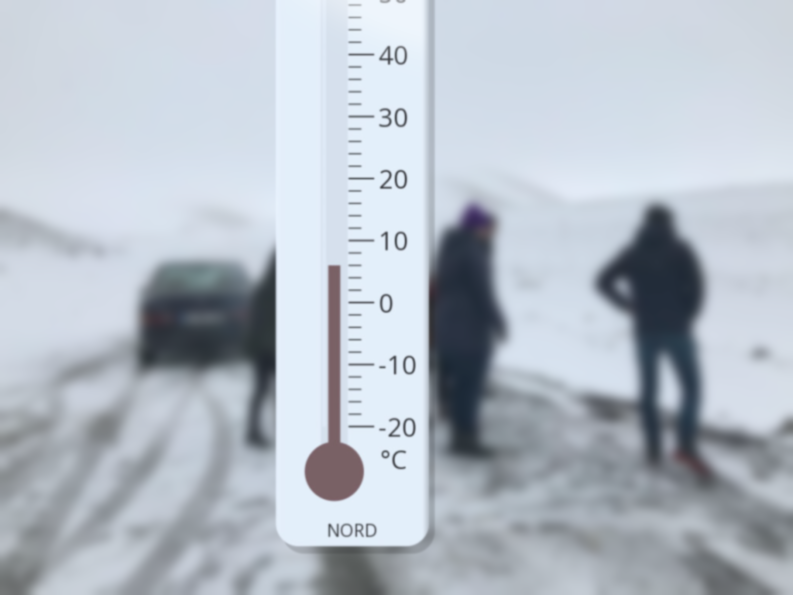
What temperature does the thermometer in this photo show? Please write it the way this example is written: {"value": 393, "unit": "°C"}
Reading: {"value": 6, "unit": "°C"}
